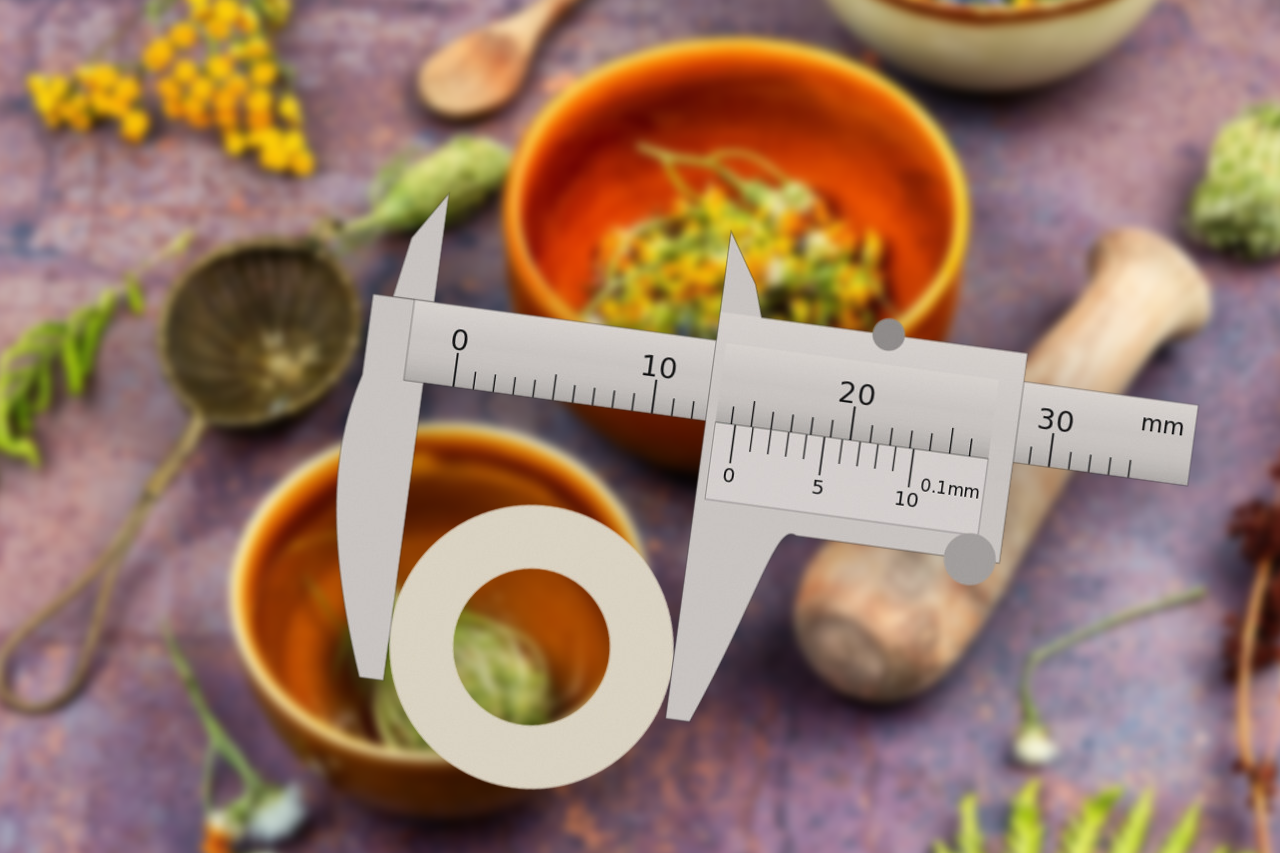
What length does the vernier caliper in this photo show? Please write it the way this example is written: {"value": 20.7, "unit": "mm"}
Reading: {"value": 14.2, "unit": "mm"}
